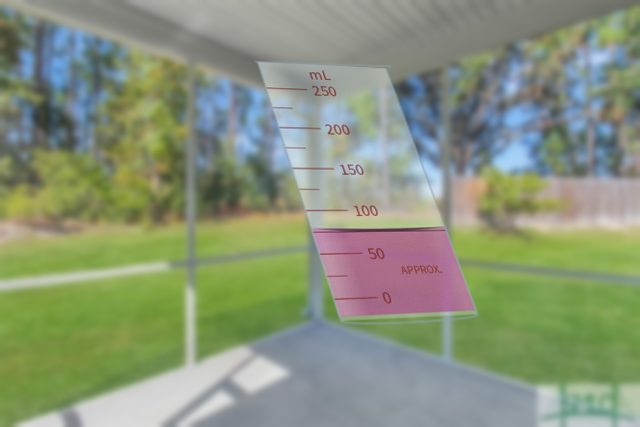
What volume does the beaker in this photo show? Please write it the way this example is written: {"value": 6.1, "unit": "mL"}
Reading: {"value": 75, "unit": "mL"}
